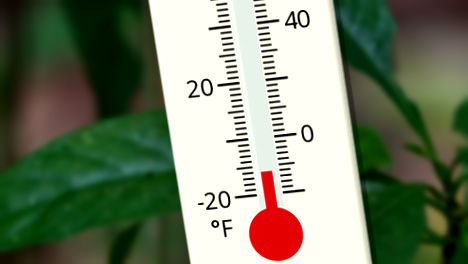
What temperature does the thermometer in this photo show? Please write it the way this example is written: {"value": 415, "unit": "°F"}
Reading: {"value": -12, "unit": "°F"}
